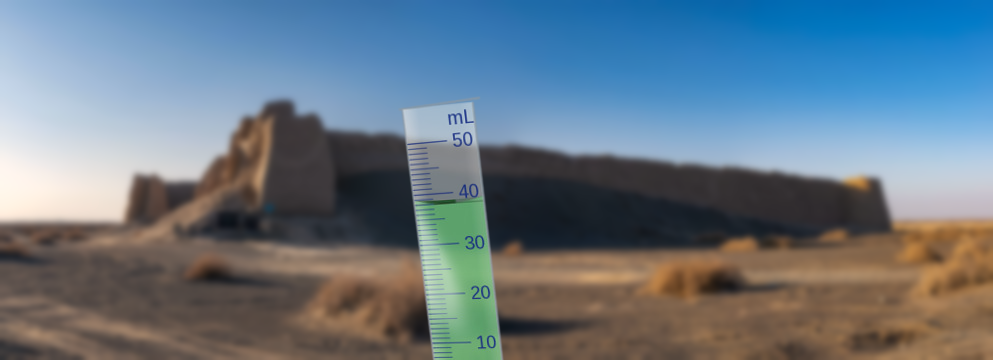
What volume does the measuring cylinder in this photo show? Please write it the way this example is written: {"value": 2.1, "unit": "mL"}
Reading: {"value": 38, "unit": "mL"}
